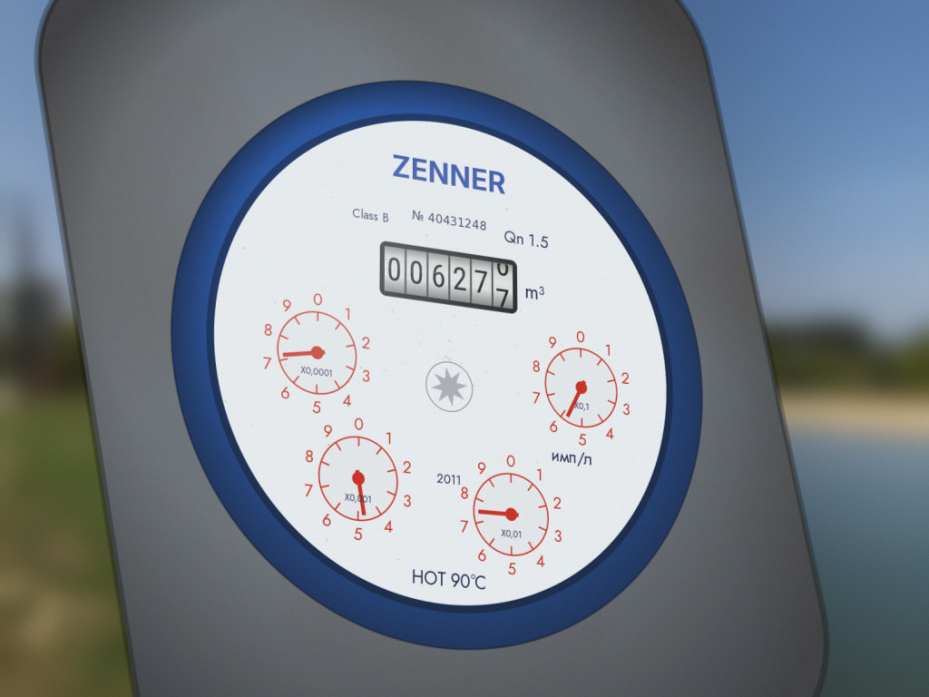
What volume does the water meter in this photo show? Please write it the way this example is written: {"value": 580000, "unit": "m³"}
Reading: {"value": 6276.5747, "unit": "m³"}
